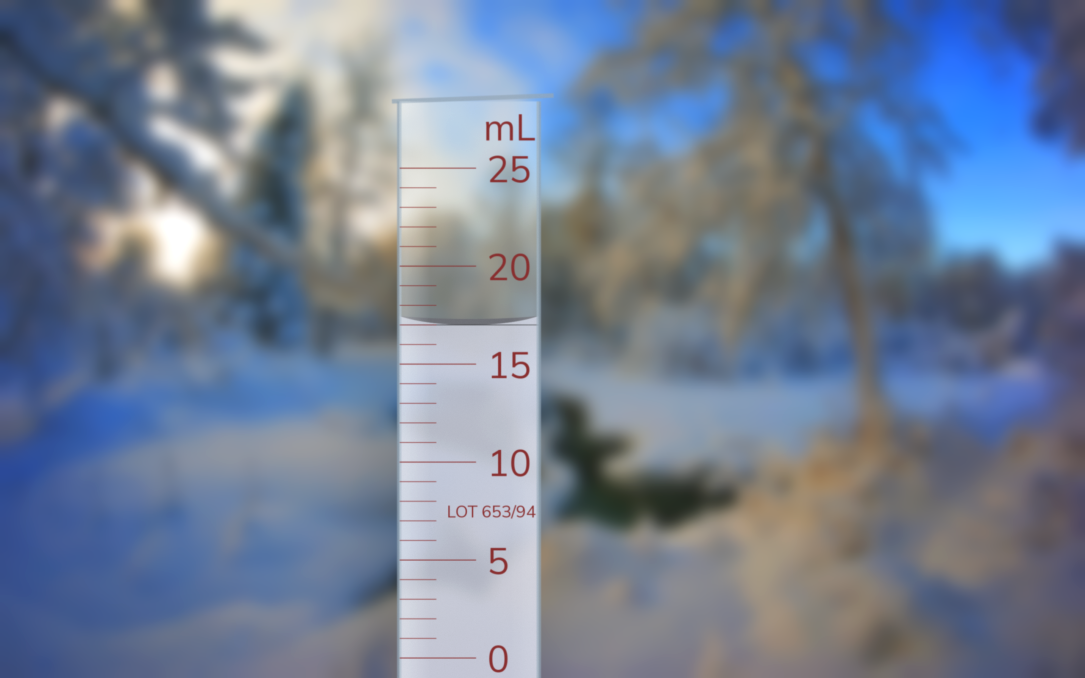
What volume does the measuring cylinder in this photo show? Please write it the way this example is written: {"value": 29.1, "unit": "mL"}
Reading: {"value": 17, "unit": "mL"}
